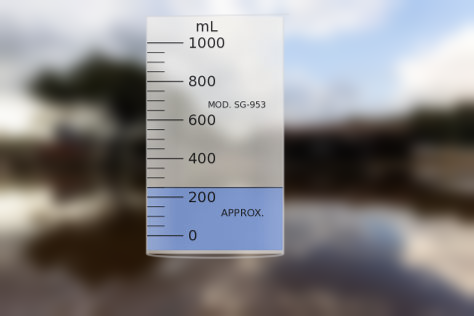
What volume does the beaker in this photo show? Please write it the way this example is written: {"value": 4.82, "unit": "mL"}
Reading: {"value": 250, "unit": "mL"}
